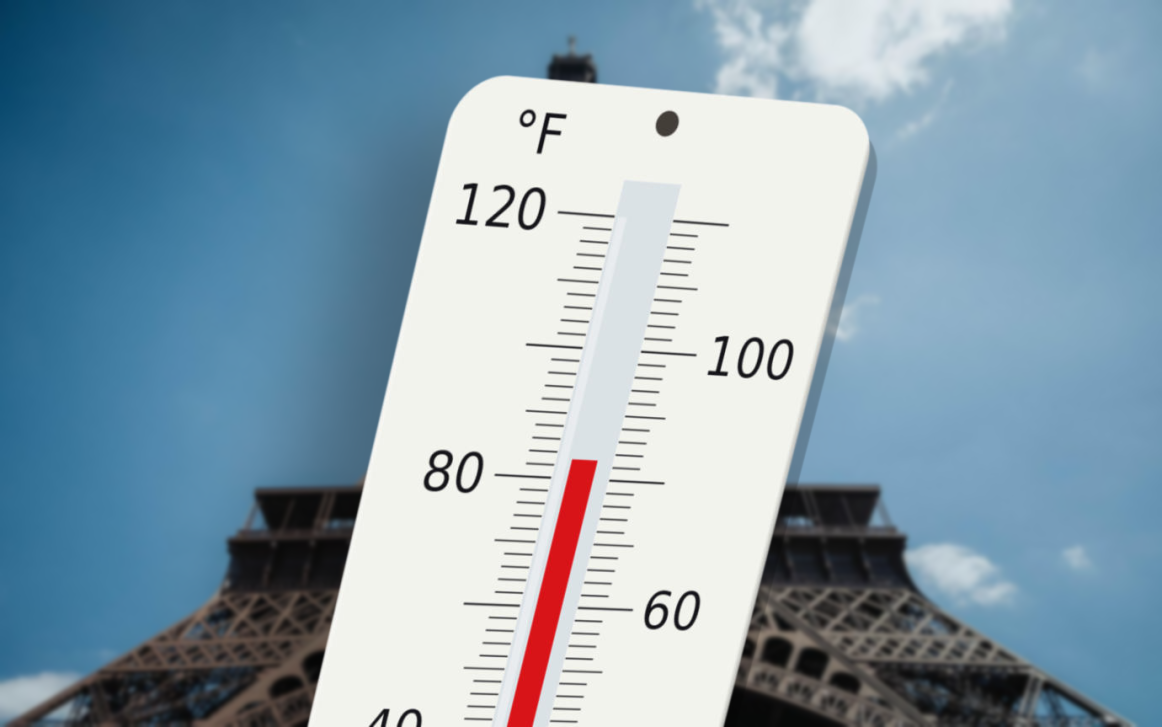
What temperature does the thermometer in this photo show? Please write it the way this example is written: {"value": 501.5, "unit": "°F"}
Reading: {"value": 83, "unit": "°F"}
